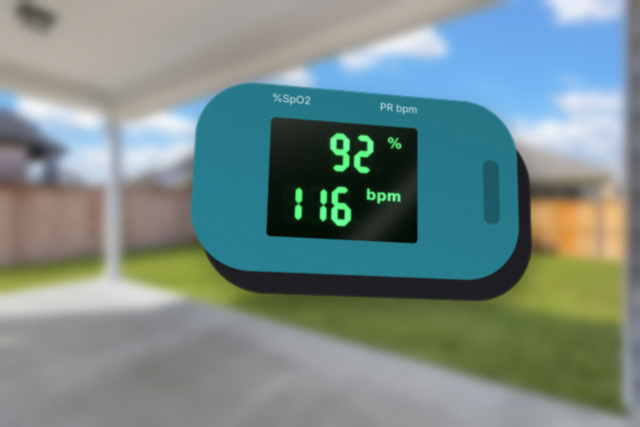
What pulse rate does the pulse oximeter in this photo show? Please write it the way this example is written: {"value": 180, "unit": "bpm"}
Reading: {"value": 116, "unit": "bpm"}
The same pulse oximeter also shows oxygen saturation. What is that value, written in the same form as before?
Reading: {"value": 92, "unit": "%"}
